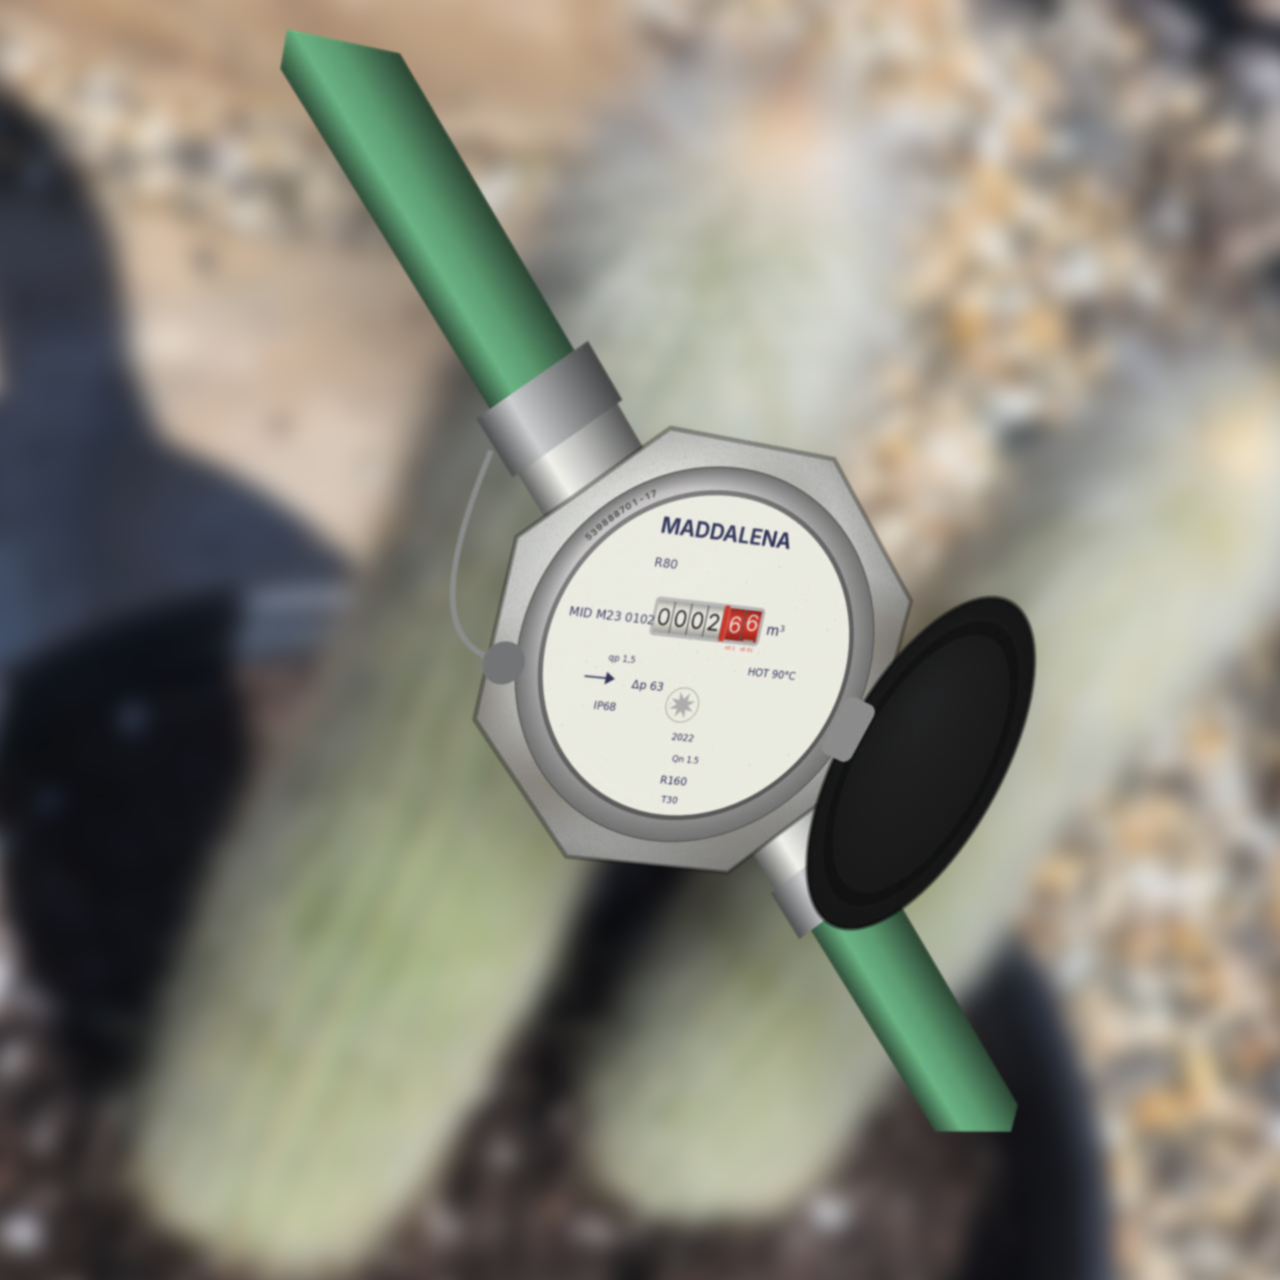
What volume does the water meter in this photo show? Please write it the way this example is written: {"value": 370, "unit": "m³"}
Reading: {"value": 2.66, "unit": "m³"}
